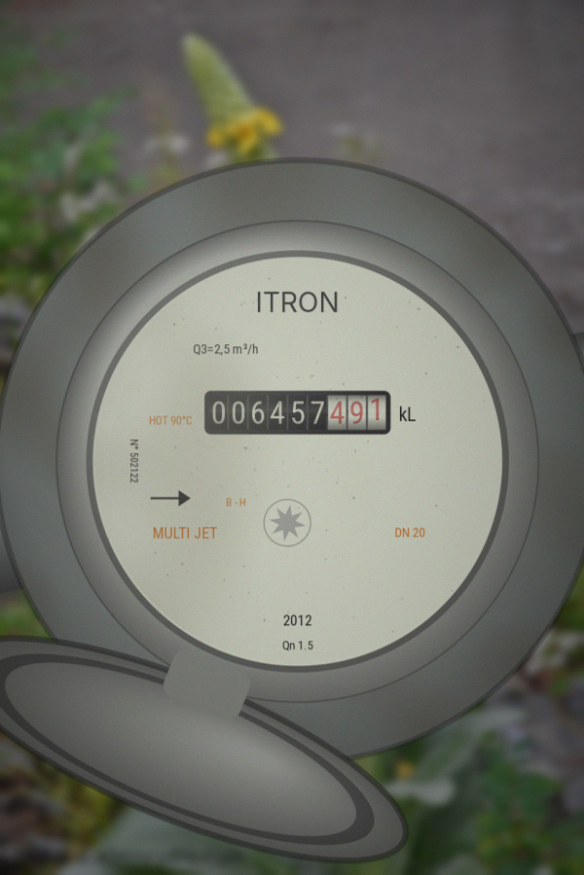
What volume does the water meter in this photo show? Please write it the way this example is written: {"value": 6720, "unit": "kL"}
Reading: {"value": 6457.491, "unit": "kL"}
